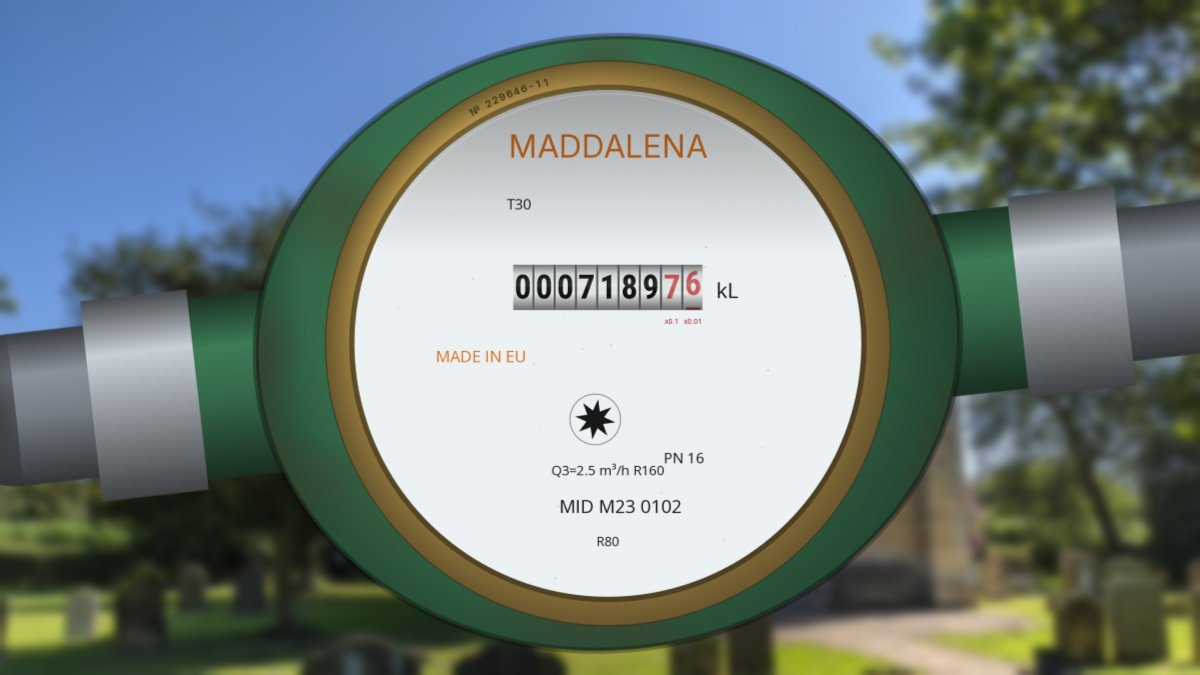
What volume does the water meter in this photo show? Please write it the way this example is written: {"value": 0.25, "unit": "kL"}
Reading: {"value": 7189.76, "unit": "kL"}
